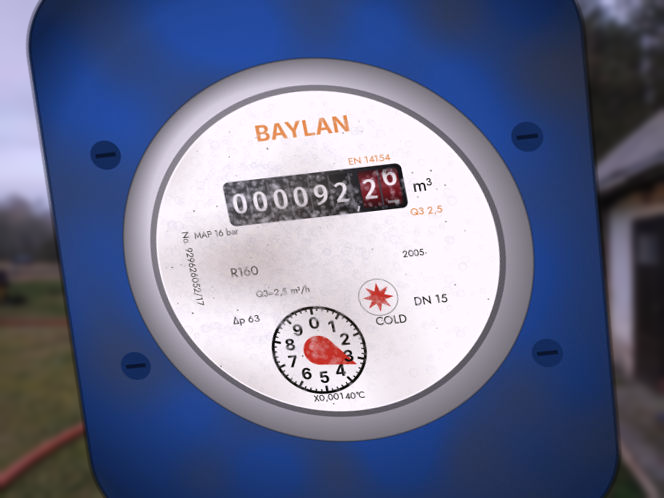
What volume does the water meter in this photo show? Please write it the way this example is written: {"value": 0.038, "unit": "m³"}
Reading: {"value": 92.263, "unit": "m³"}
